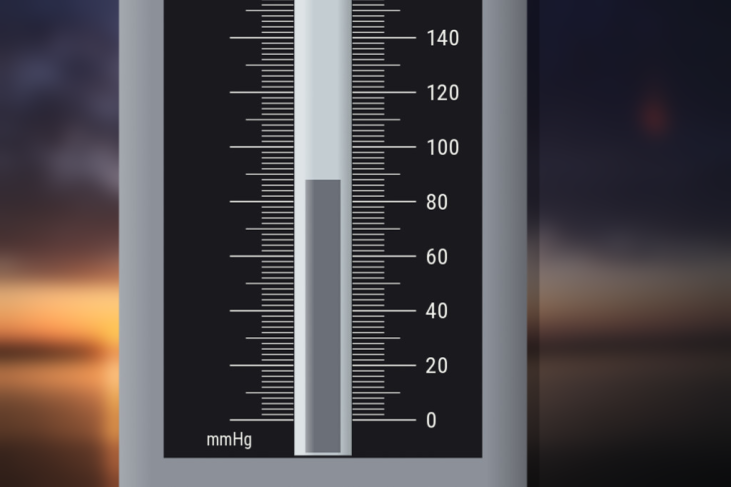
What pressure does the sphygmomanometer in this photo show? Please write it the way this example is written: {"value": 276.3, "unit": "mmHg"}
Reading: {"value": 88, "unit": "mmHg"}
